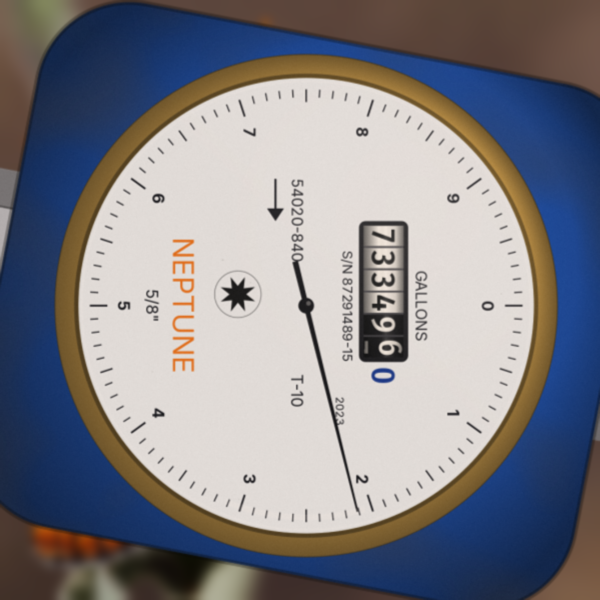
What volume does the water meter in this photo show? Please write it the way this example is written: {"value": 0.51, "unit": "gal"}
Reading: {"value": 7334962.1, "unit": "gal"}
